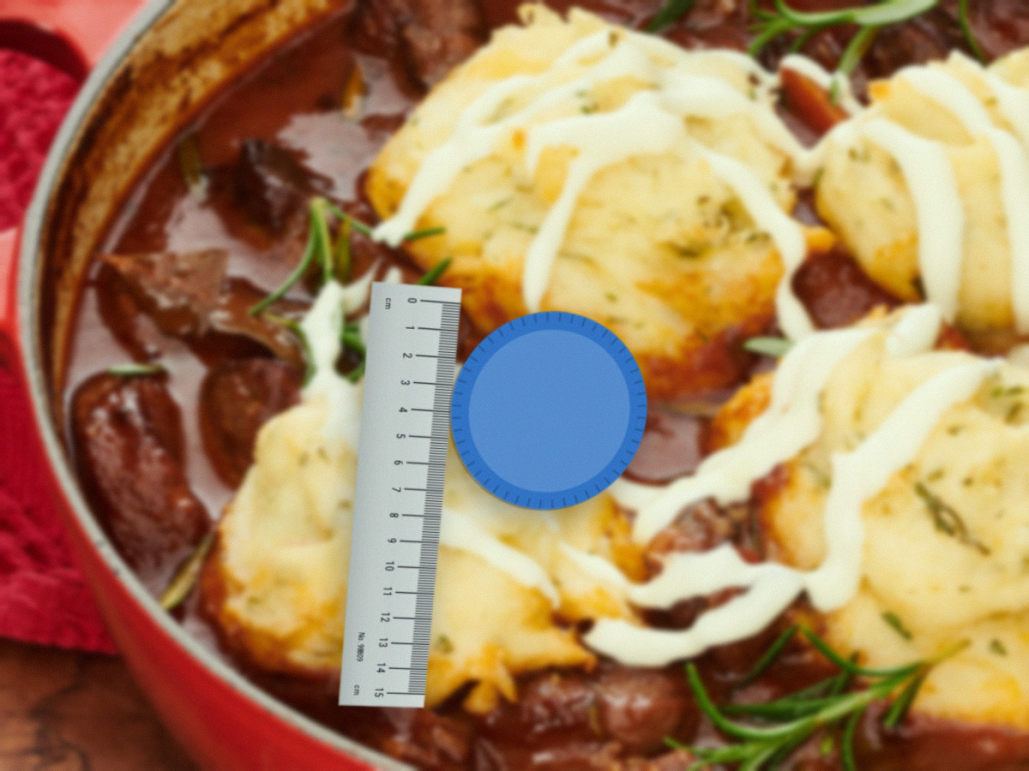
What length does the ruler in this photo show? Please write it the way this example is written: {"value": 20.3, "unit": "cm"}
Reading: {"value": 7.5, "unit": "cm"}
